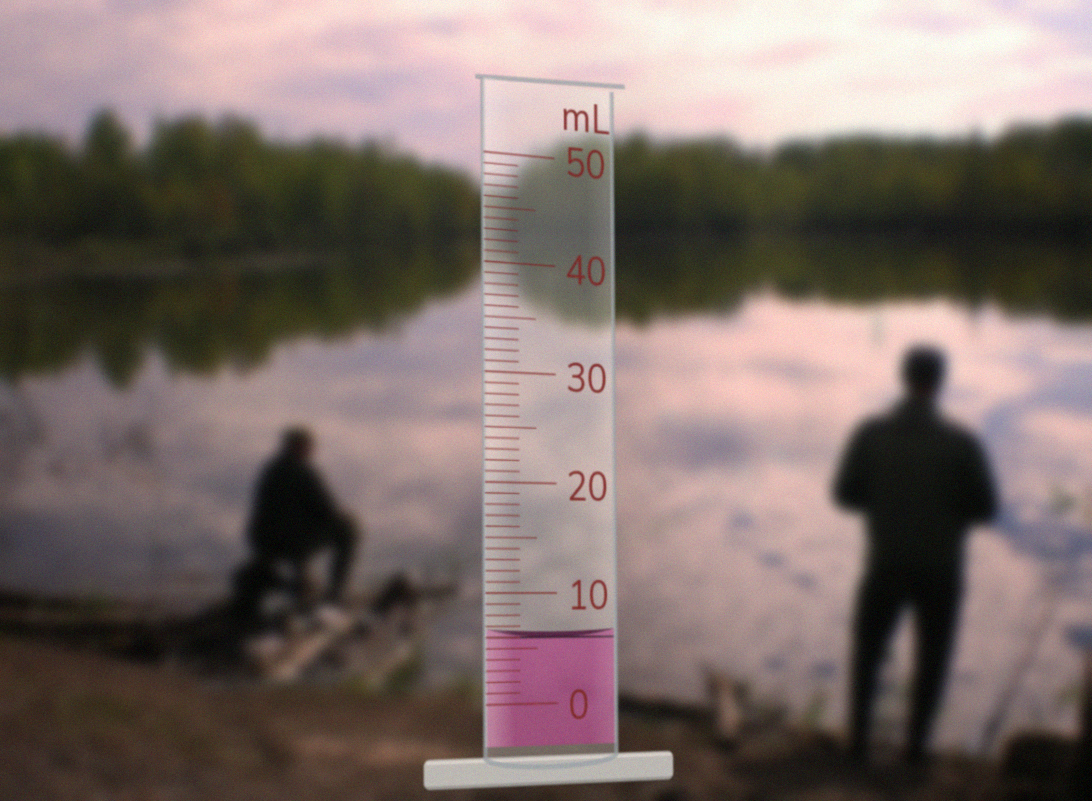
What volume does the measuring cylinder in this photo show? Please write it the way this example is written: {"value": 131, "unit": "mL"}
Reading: {"value": 6, "unit": "mL"}
